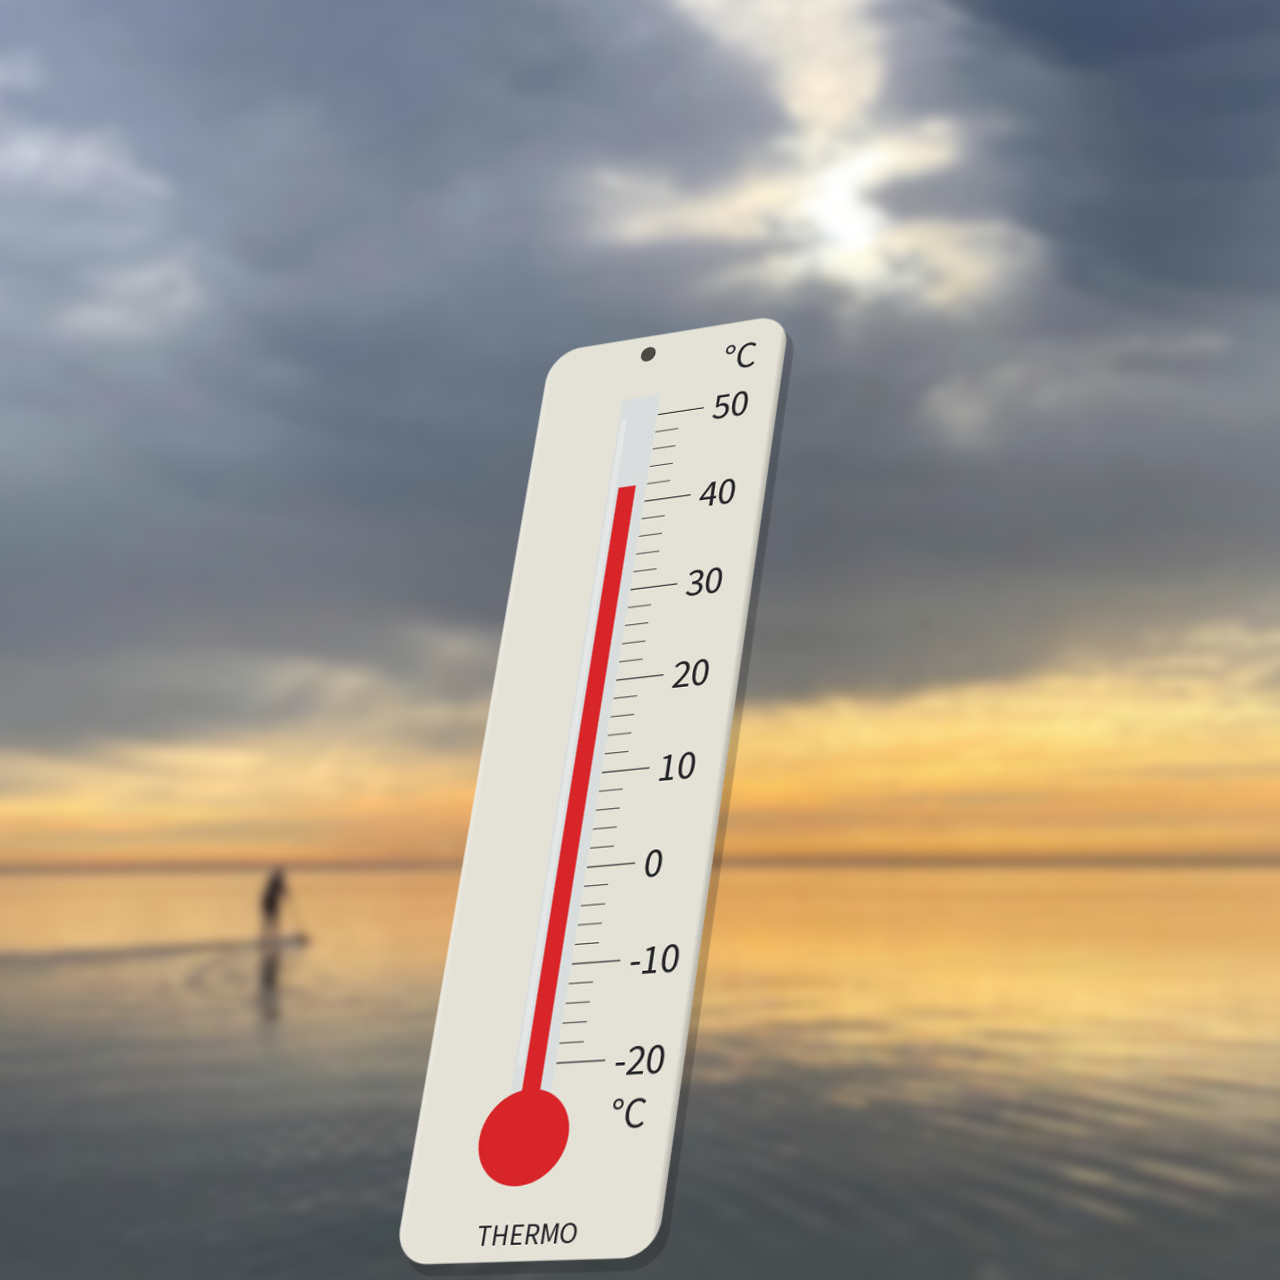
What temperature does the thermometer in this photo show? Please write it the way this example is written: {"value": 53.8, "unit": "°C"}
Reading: {"value": 42, "unit": "°C"}
